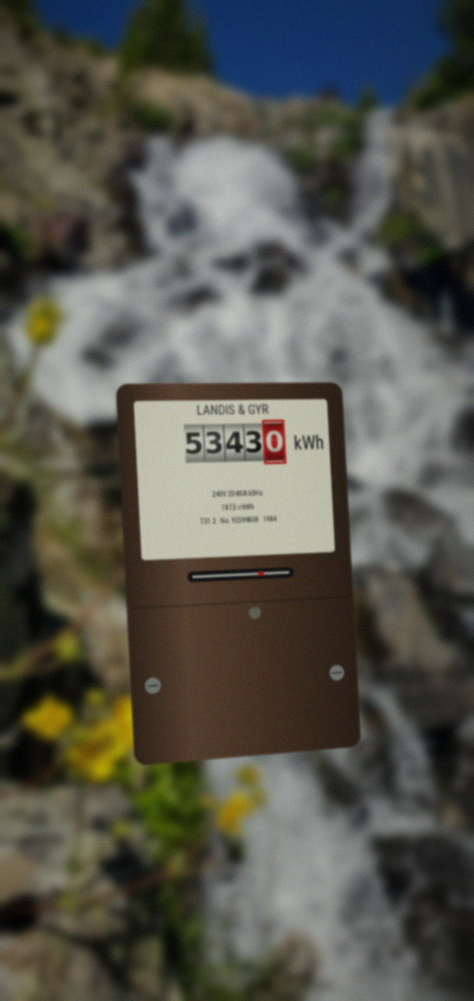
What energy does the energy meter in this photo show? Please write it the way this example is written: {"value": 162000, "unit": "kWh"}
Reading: {"value": 5343.0, "unit": "kWh"}
